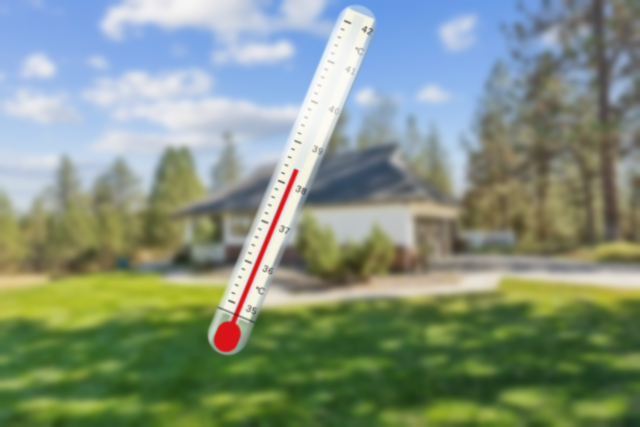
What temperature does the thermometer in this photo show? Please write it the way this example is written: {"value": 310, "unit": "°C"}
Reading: {"value": 38.4, "unit": "°C"}
